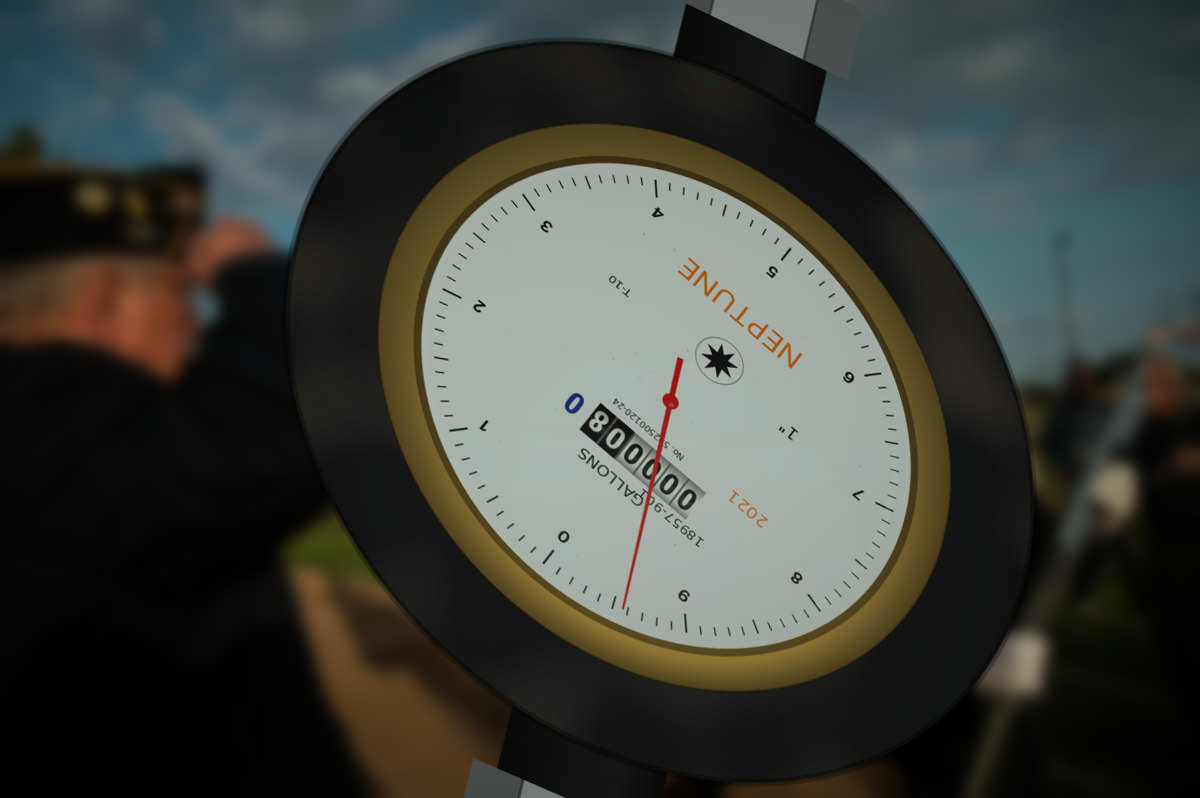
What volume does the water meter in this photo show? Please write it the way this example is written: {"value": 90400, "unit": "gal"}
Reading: {"value": 79.4, "unit": "gal"}
